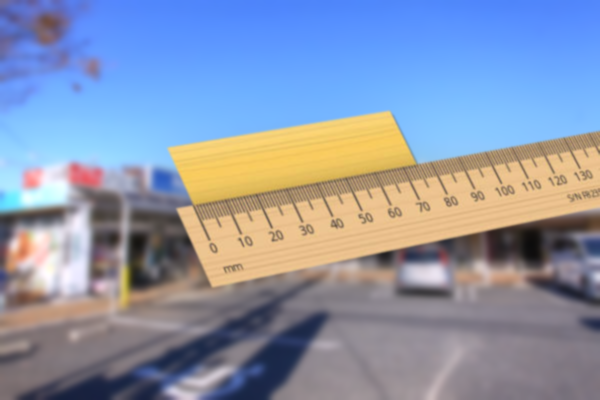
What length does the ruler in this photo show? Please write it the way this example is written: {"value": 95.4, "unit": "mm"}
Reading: {"value": 75, "unit": "mm"}
